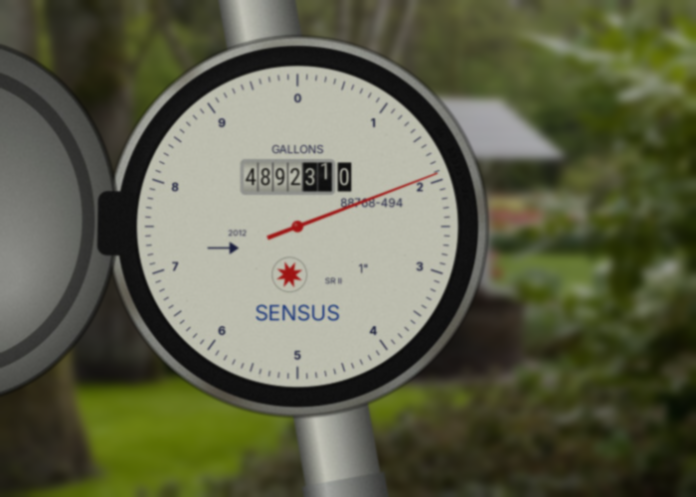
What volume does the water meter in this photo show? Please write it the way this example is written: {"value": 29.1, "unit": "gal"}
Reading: {"value": 4892311.9, "unit": "gal"}
